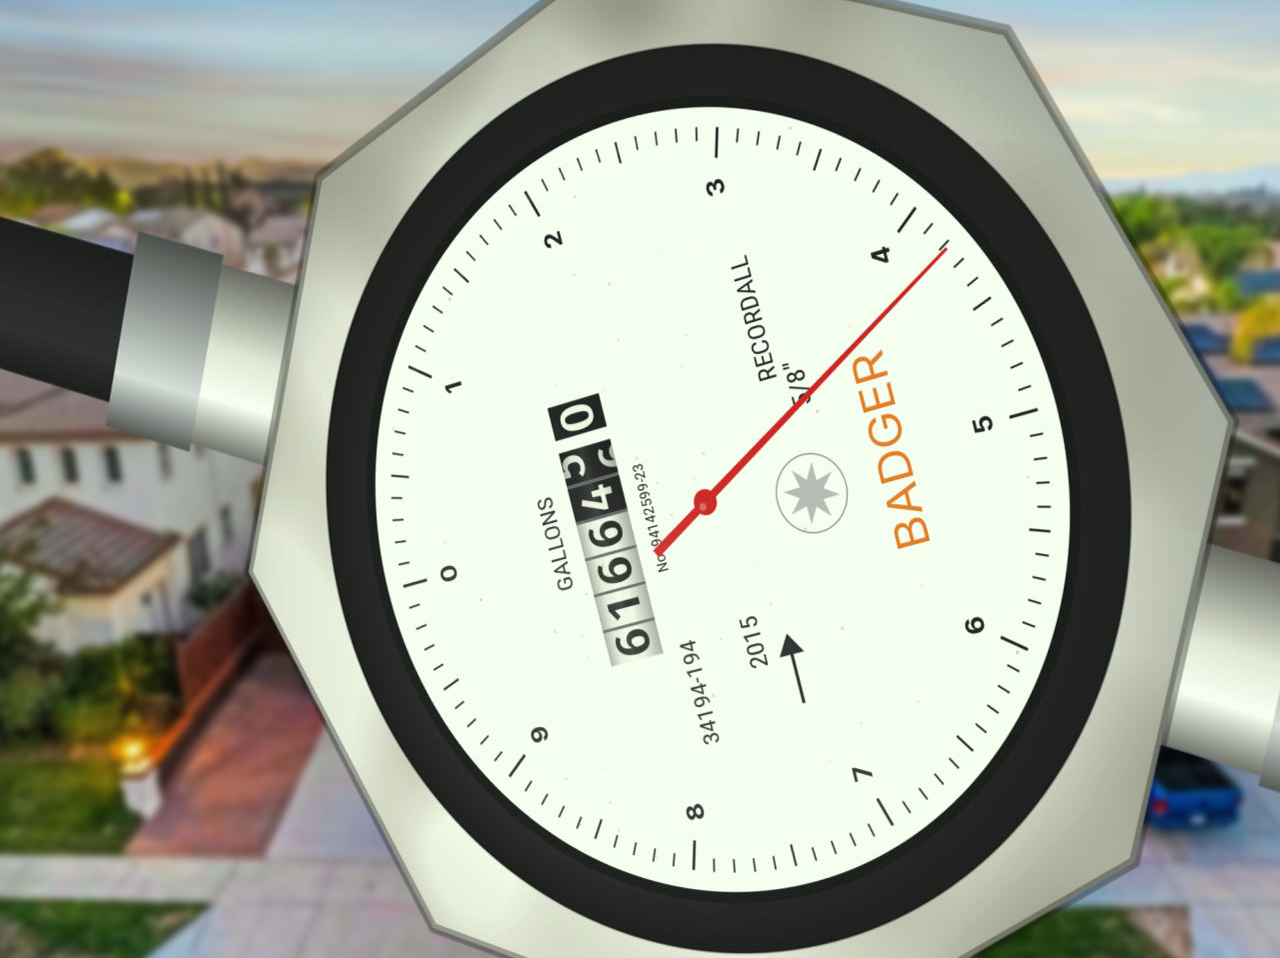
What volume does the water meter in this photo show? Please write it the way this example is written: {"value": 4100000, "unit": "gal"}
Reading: {"value": 6166454.2, "unit": "gal"}
